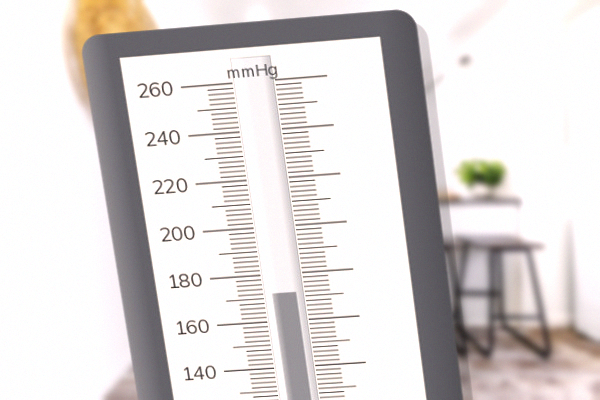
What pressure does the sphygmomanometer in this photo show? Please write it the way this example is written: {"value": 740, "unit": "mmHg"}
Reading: {"value": 172, "unit": "mmHg"}
